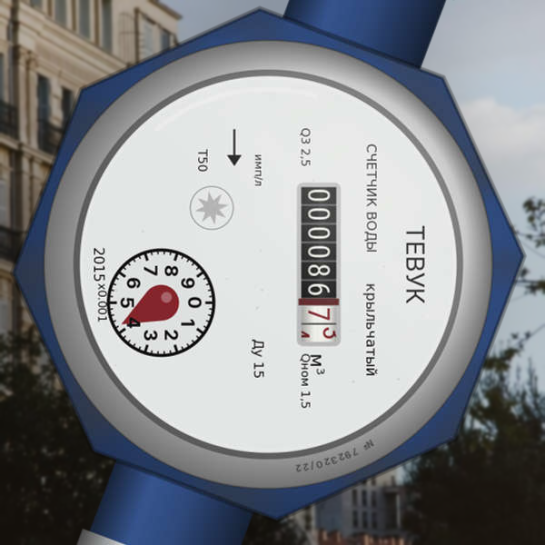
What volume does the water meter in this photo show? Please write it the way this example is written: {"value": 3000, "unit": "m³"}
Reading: {"value": 86.734, "unit": "m³"}
